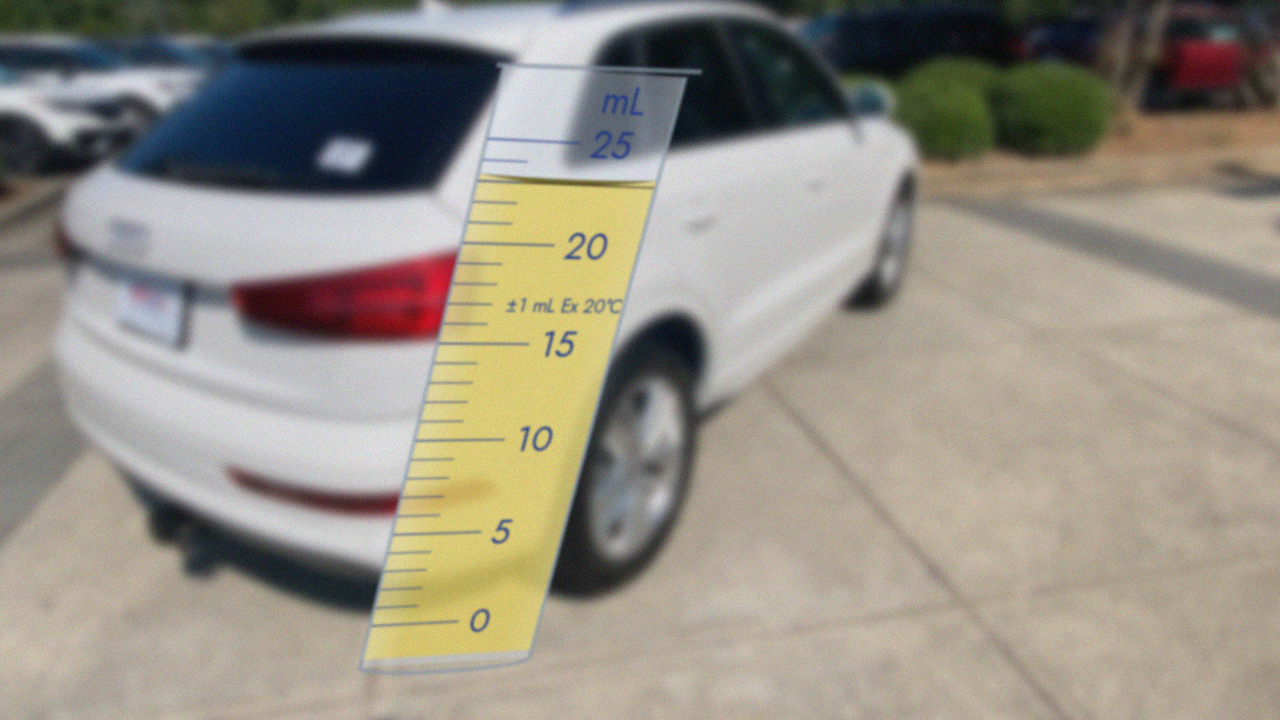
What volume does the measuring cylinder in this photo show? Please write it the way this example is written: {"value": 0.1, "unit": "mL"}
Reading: {"value": 23, "unit": "mL"}
